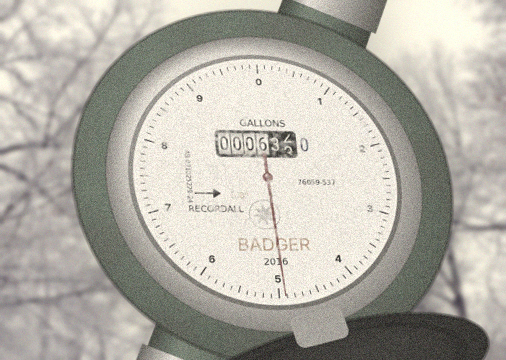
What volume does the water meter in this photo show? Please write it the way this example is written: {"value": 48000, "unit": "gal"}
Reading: {"value": 6324.9, "unit": "gal"}
